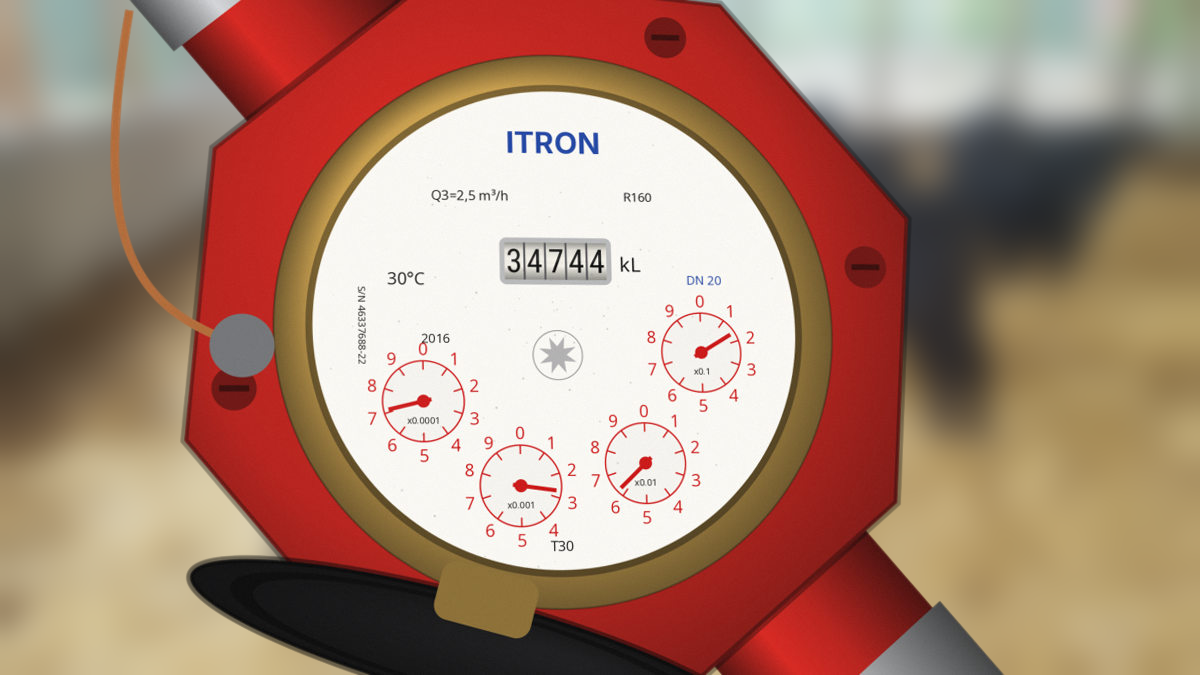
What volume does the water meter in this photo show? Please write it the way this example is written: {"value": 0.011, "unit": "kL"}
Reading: {"value": 34744.1627, "unit": "kL"}
